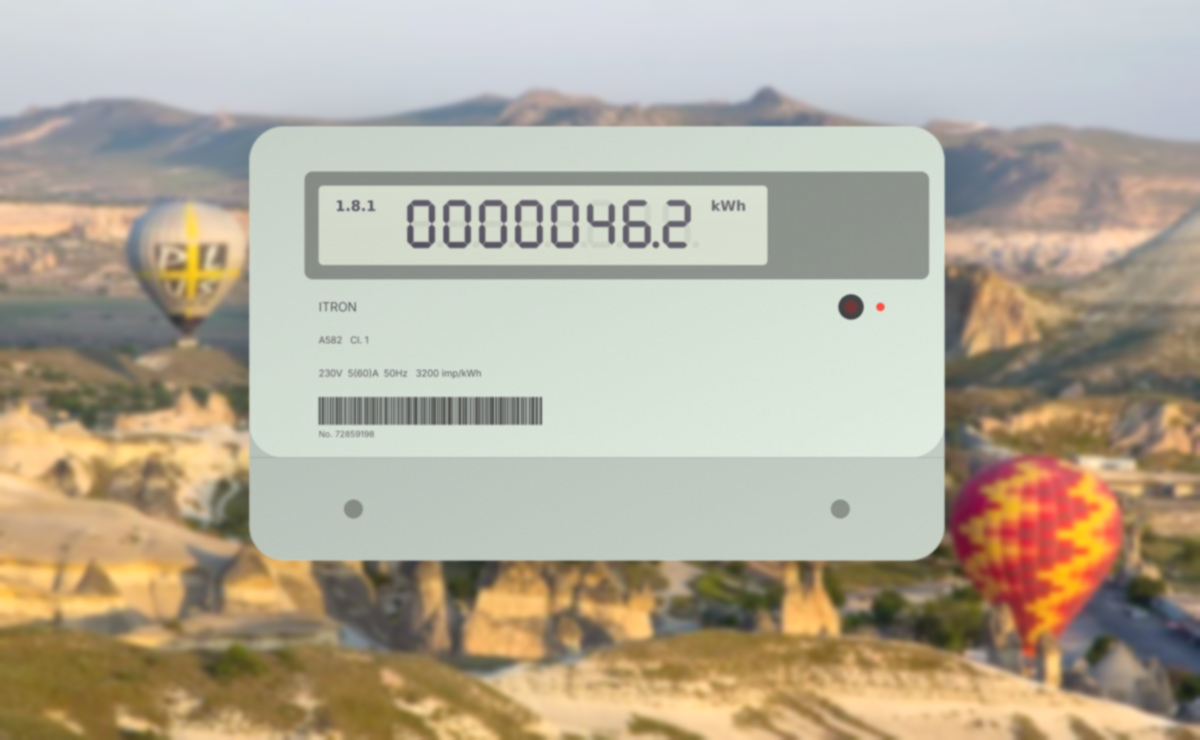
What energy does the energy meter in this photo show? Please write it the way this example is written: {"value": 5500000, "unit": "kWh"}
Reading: {"value": 46.2, "unit": "kWh"}
